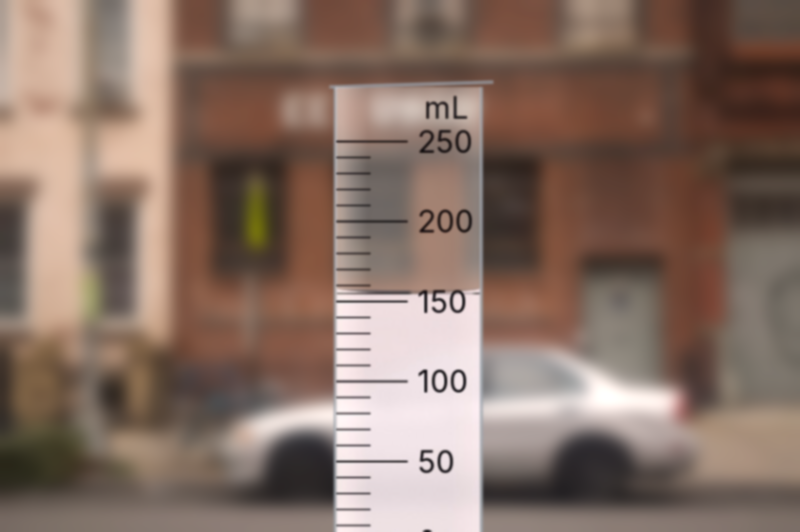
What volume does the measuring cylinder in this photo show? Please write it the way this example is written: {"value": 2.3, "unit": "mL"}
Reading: {"value": 155, "unit": "mL"}
